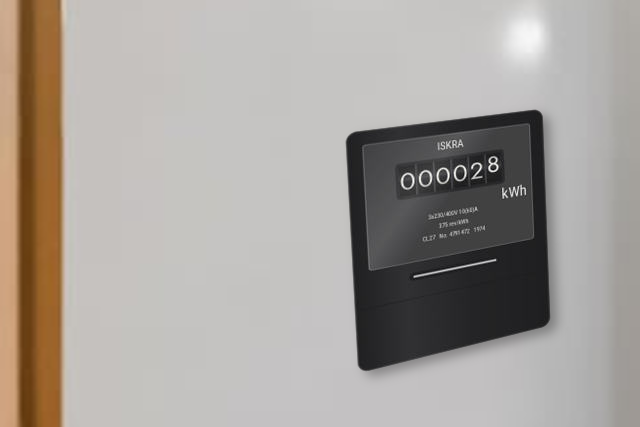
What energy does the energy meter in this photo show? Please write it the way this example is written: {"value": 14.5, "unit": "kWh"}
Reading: {"value": 28, "unit": "kWh"}
